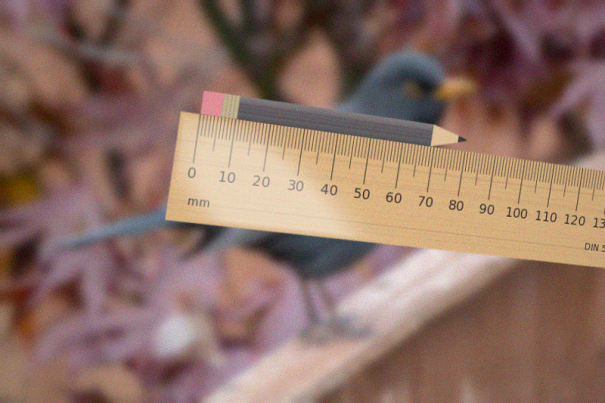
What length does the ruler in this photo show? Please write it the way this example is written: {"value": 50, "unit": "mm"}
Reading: {"value": 80, "unit": "mm"}
